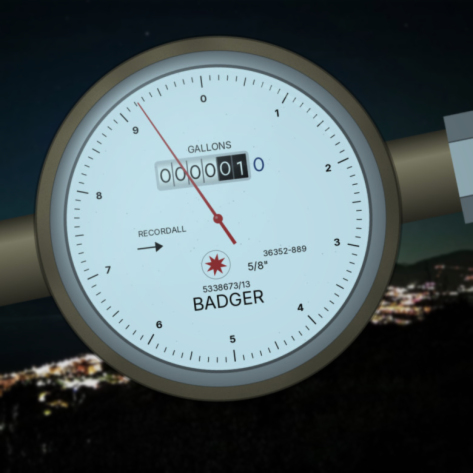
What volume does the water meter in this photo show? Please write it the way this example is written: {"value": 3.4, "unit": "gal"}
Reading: {"value": 9.2, "unit": "gal"}
